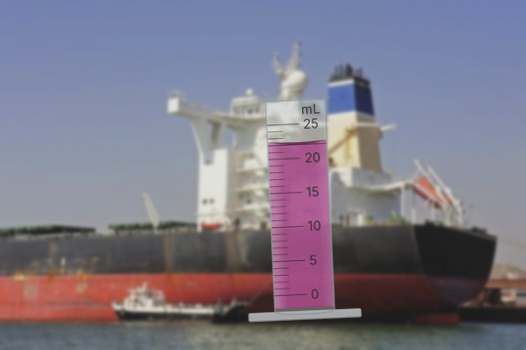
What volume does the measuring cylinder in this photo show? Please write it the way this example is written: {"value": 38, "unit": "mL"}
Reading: {"value": 22, "unit": "mL"}
